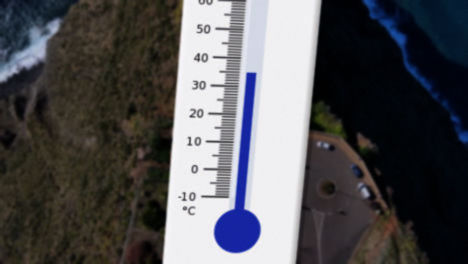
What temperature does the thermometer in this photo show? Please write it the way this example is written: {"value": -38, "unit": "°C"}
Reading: {"value": 35, "unit": "°C"}
